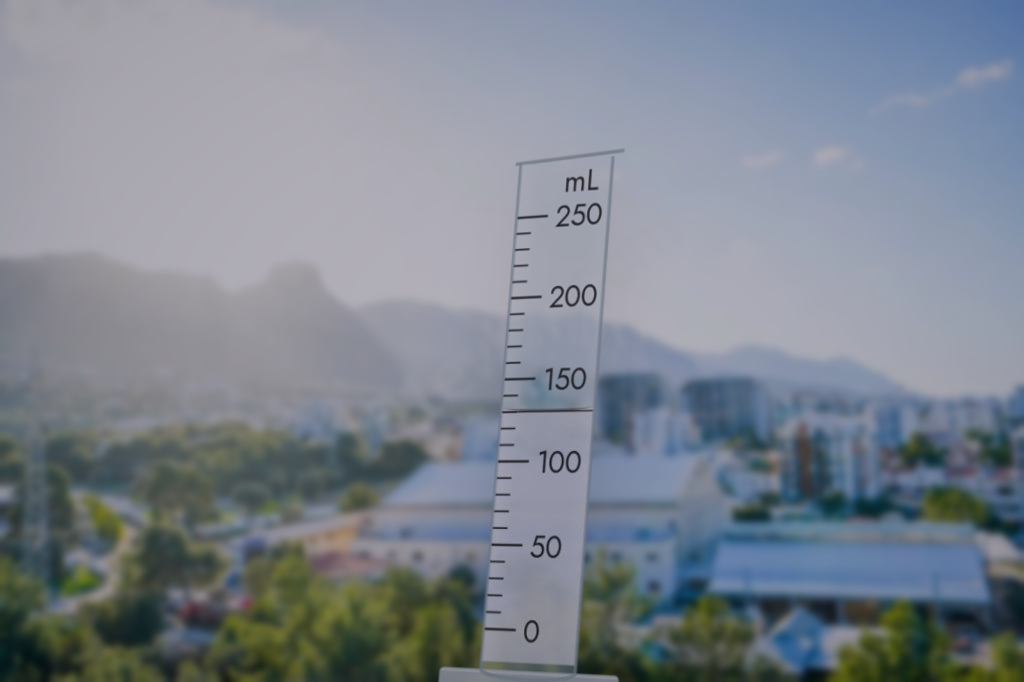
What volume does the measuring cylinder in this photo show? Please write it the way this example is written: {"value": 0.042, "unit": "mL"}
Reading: {"value": 130, "unit": "mL"}
